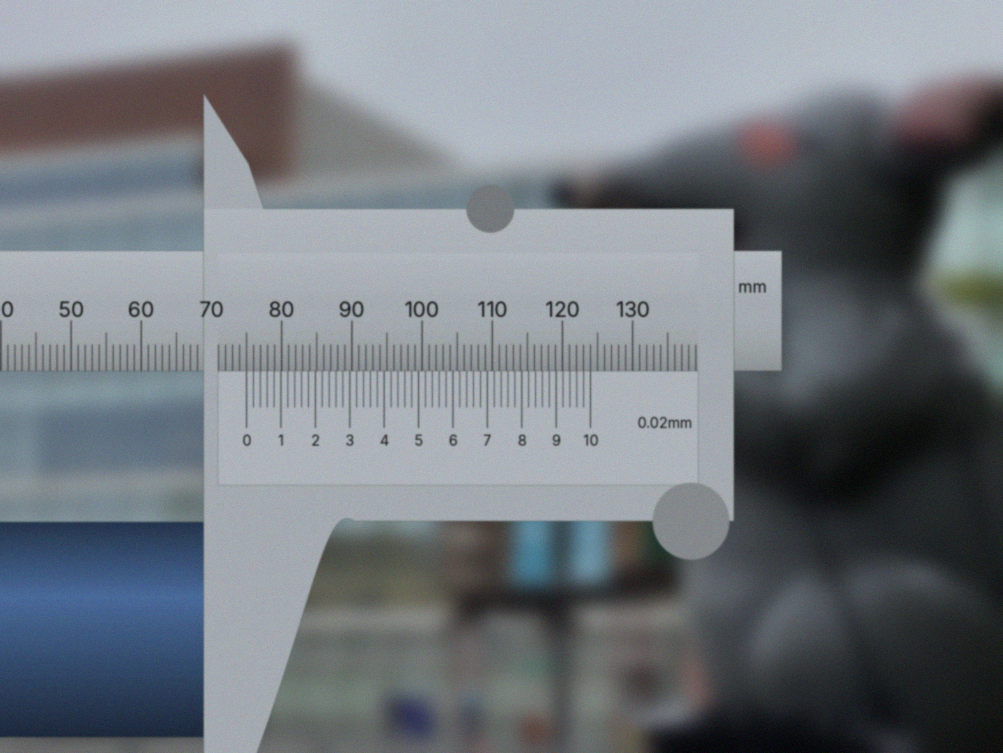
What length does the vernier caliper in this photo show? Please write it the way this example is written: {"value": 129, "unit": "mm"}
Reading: {"value": 75.0, "unit": "mm"}
